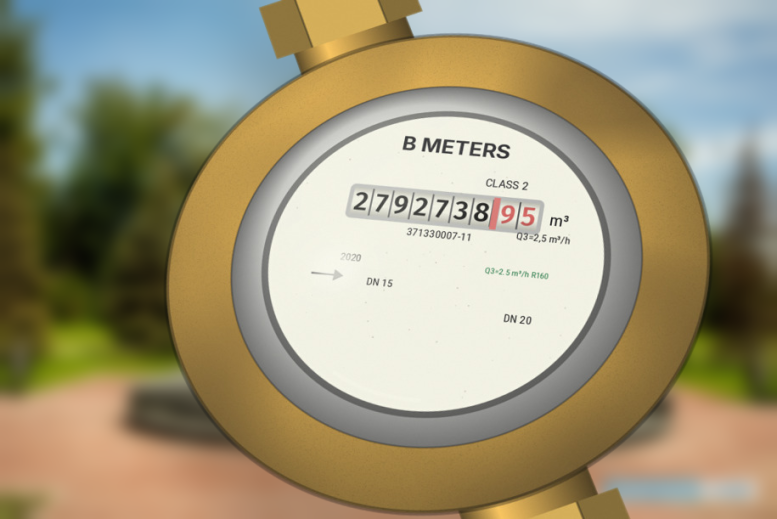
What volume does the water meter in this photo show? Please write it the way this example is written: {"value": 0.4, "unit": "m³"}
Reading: {"value": 2792738.95, "unit": "m³"}
